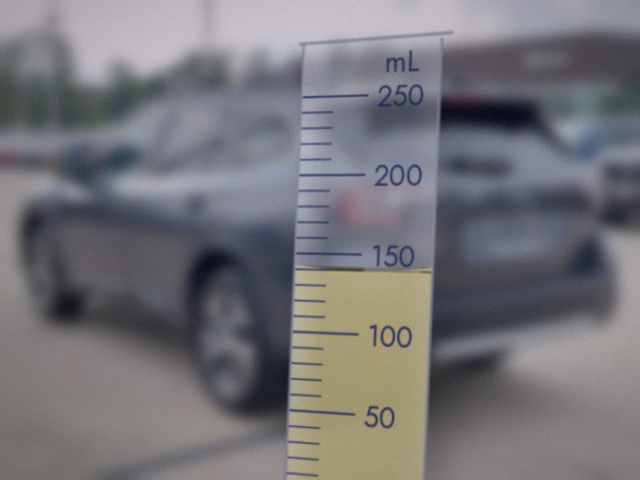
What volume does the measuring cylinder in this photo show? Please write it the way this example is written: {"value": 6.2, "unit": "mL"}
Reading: {"value": 140, "unit": "mL"}
